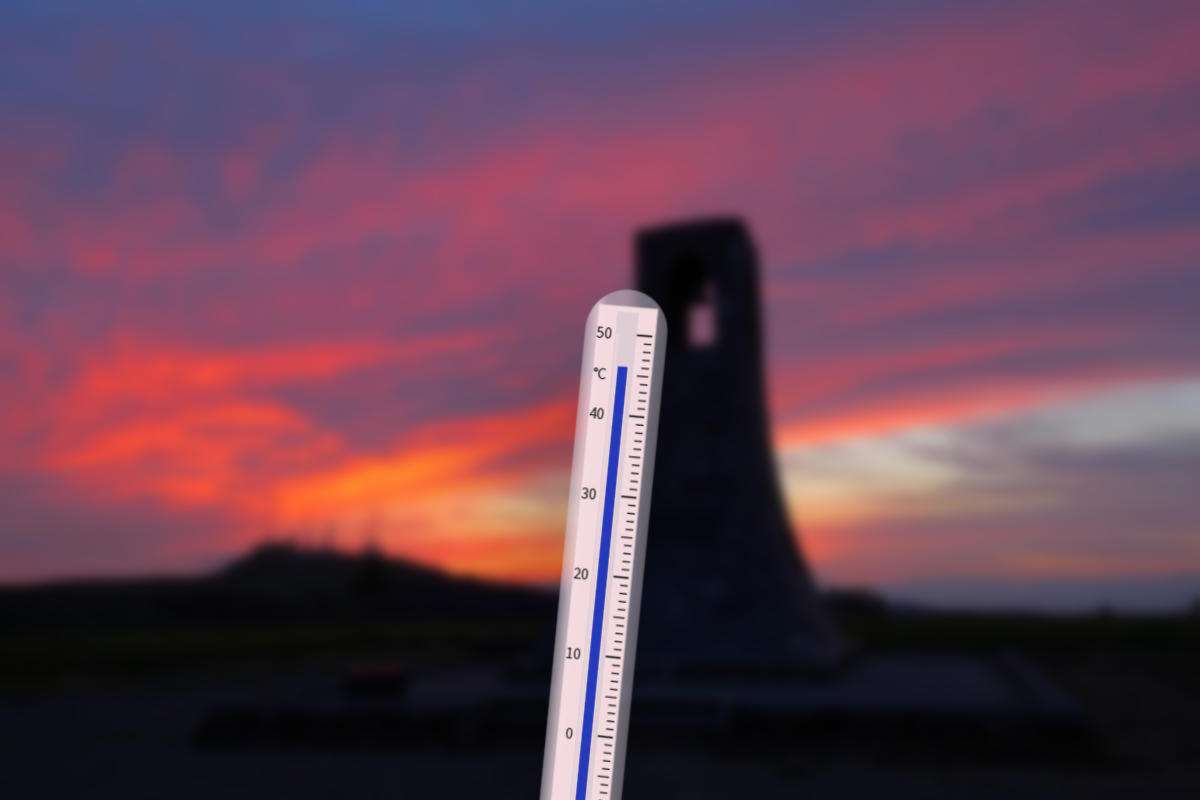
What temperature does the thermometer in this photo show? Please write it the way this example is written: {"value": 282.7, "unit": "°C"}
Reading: {"value": 46, "unit": "°C"}
